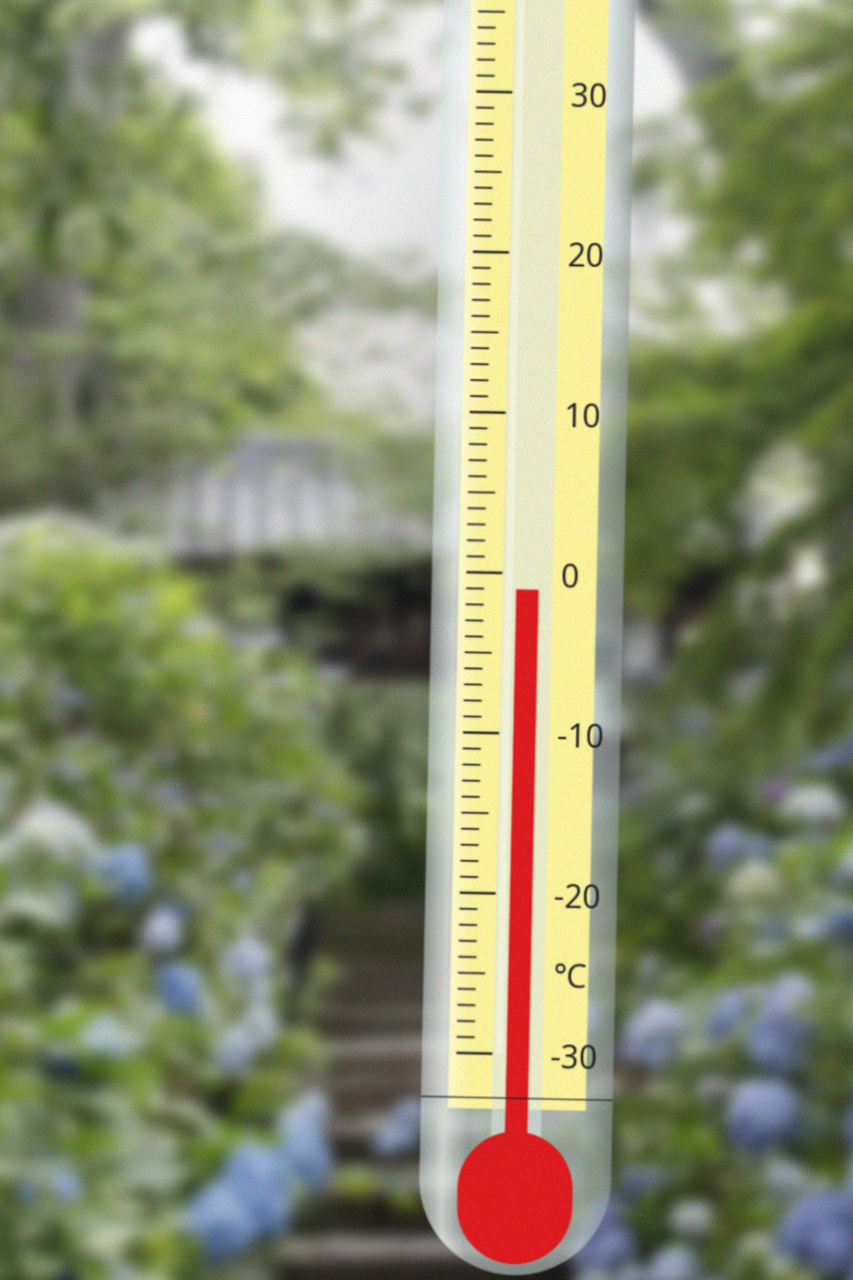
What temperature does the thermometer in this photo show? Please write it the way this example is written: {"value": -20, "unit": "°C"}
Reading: {"value": -1, "unit": "°C"}
